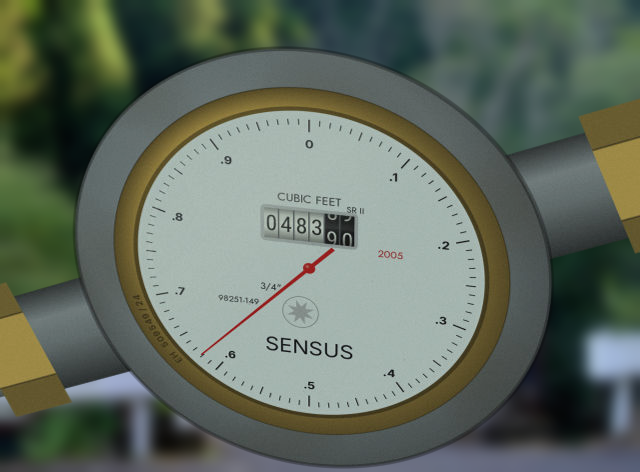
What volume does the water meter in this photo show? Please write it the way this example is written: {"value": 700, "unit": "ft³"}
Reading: {"value": 48389.62, "unit": "ft³"}
